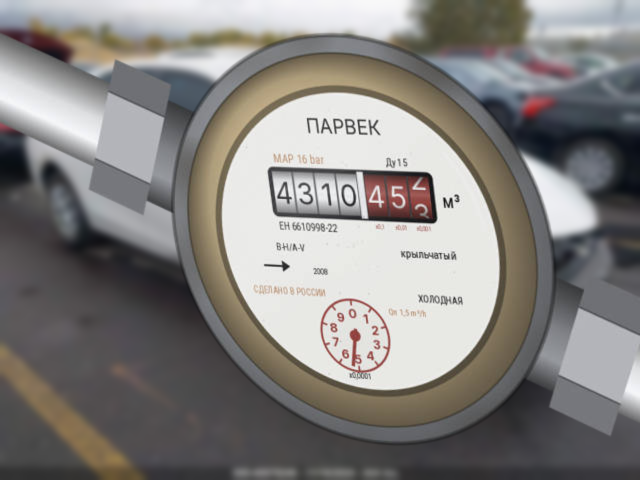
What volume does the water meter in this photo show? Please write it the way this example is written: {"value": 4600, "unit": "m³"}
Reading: {"value": 4310.4525, "unit": "m³"}
